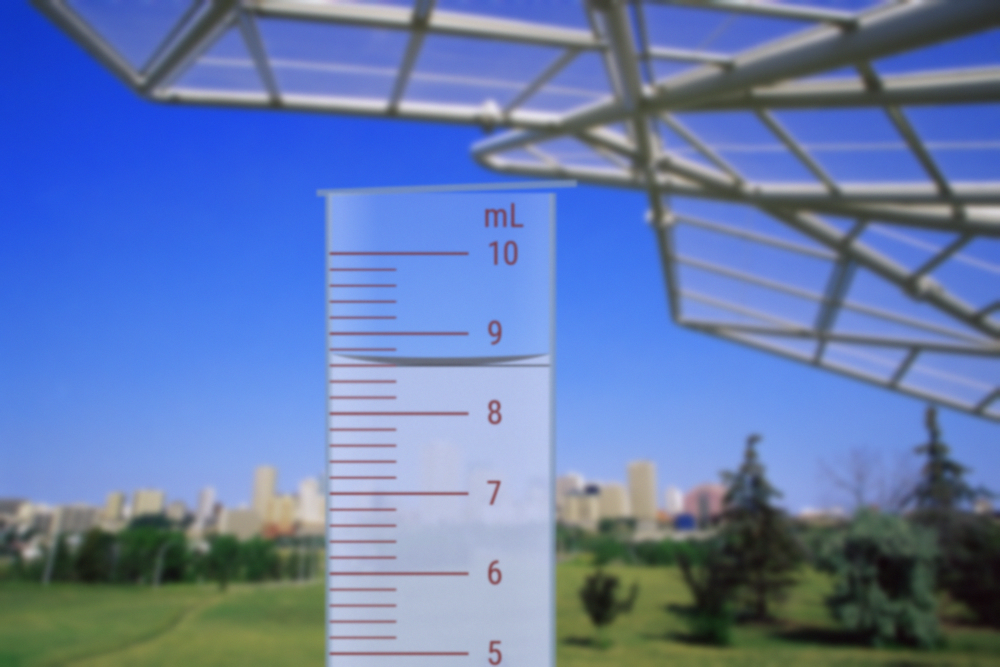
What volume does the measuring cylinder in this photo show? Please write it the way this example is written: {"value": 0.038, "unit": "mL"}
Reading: {"value": 8.6, "unit": "mL"}
